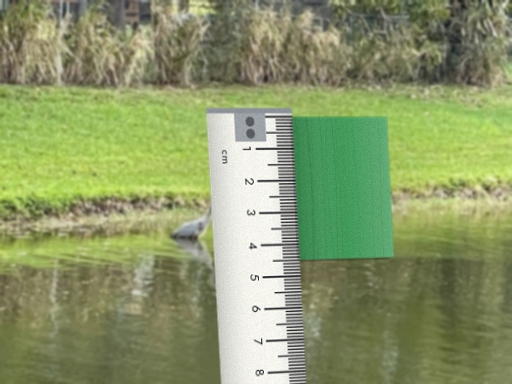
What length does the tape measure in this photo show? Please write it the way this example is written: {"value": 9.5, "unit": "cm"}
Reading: {"value": 4.5, "unit": "cm"}
